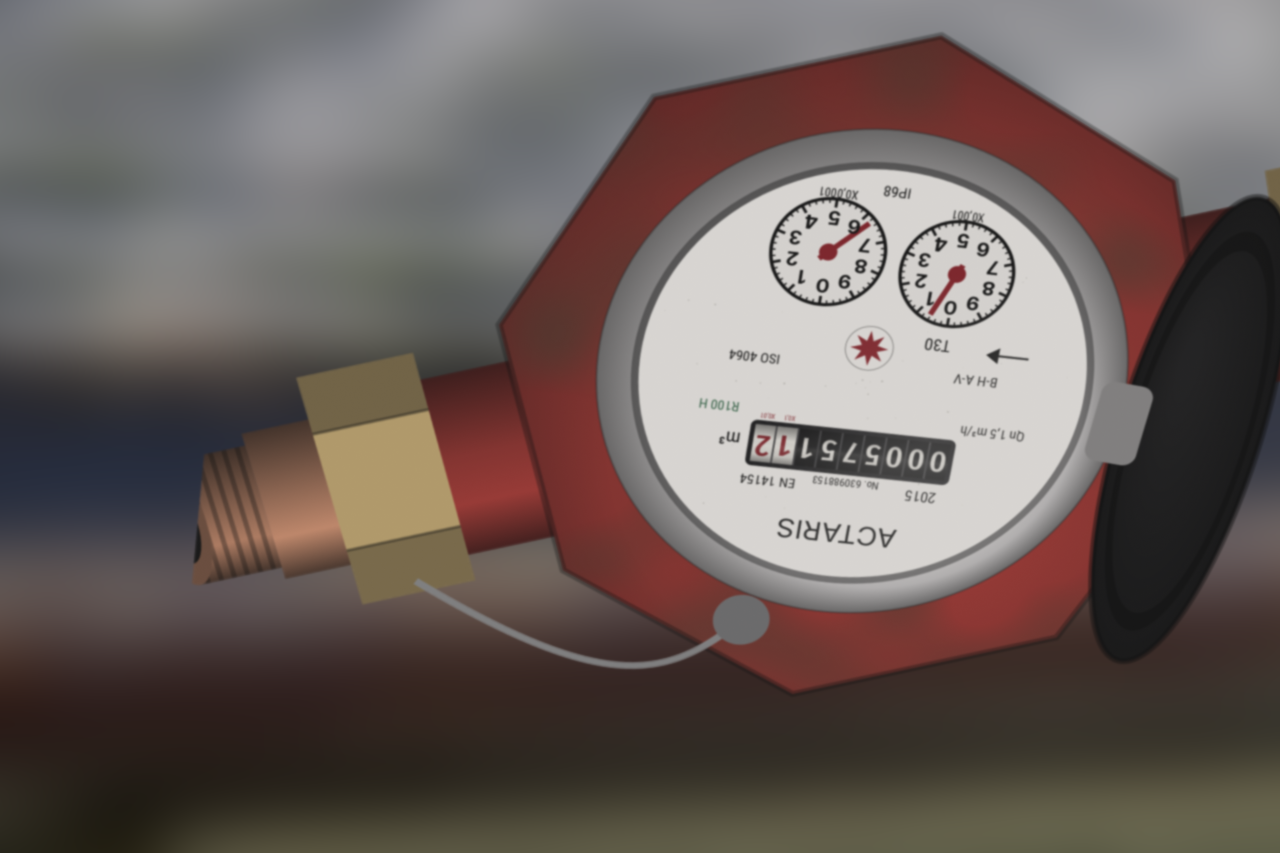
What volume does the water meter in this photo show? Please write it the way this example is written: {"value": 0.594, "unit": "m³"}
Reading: {"value": 5751.1206, "unit": "m³"}
